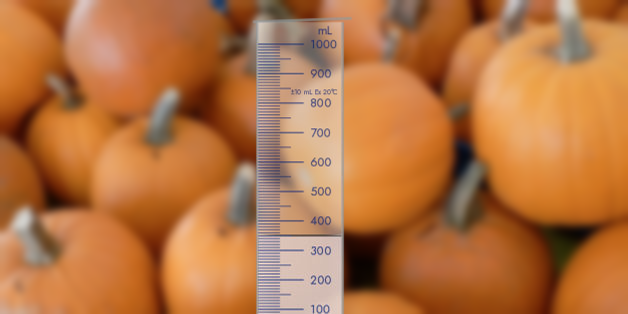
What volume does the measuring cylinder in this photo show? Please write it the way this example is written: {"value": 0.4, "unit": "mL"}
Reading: {"value": 350, "unit": "mL"}
